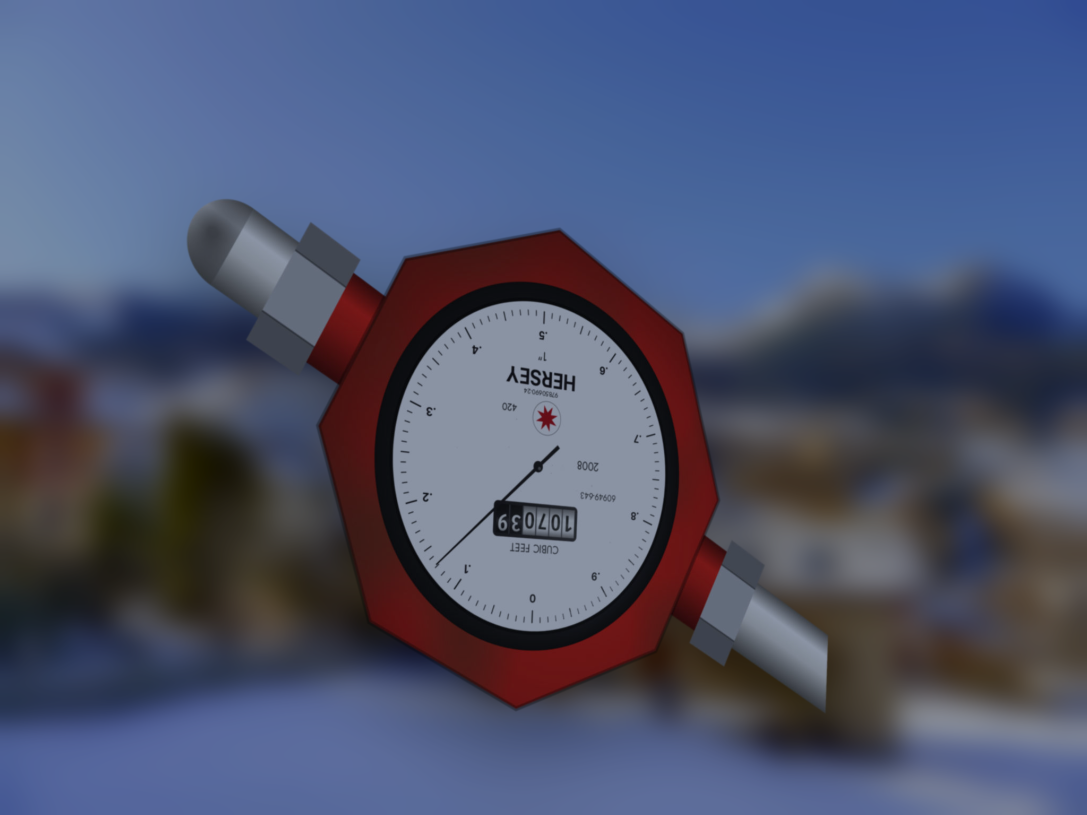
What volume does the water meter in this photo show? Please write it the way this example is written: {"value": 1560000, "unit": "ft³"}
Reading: {"value": 107039.13, "unit": "ft³"}
